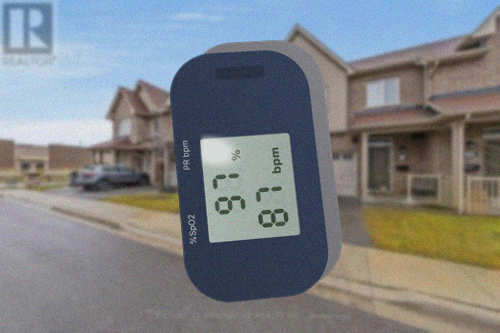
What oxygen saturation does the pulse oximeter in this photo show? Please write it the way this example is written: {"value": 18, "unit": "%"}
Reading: {"value": 97, "unit": "%"}
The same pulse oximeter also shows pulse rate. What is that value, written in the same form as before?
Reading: {"value": 87, "unit": "bpm"}
